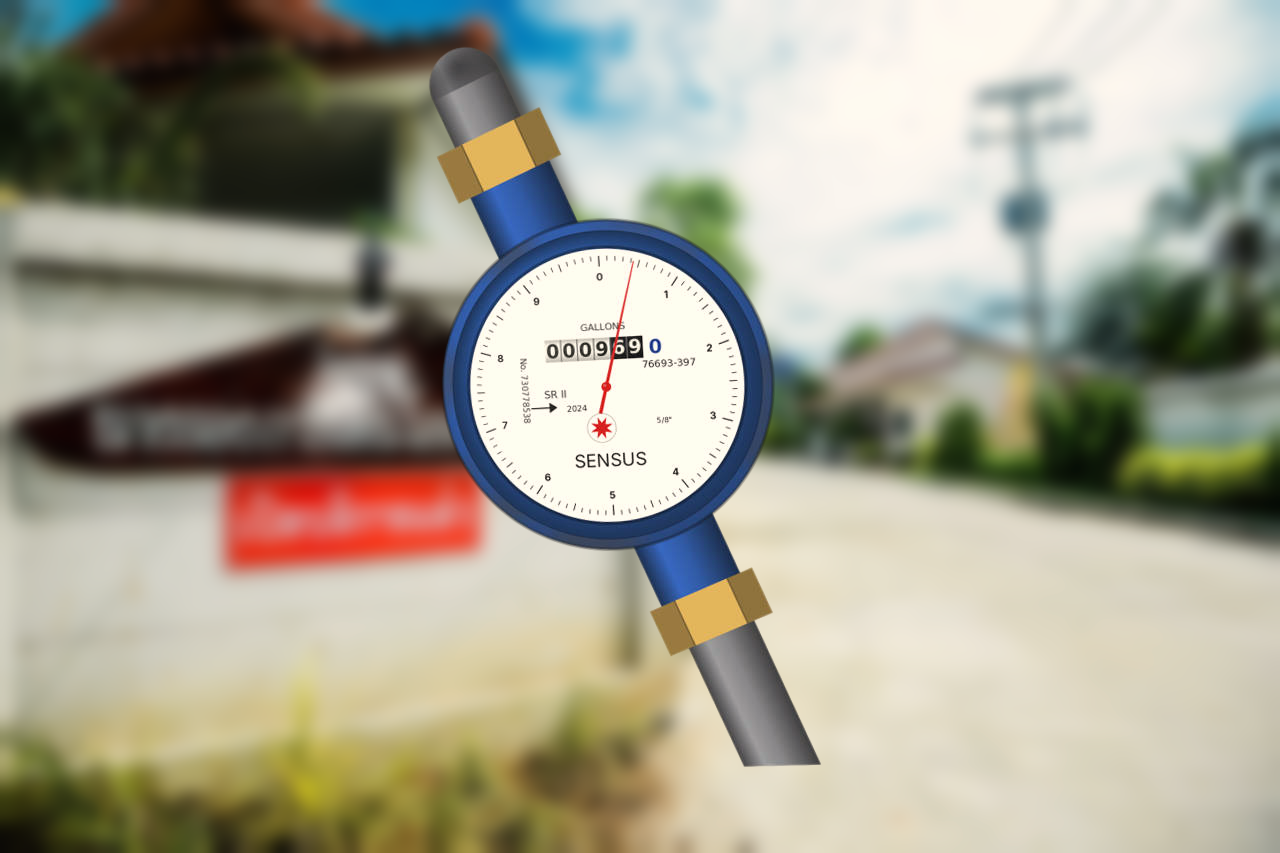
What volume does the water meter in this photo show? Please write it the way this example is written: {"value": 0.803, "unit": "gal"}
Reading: {"value": 9690.4, "unit": "gal"}
